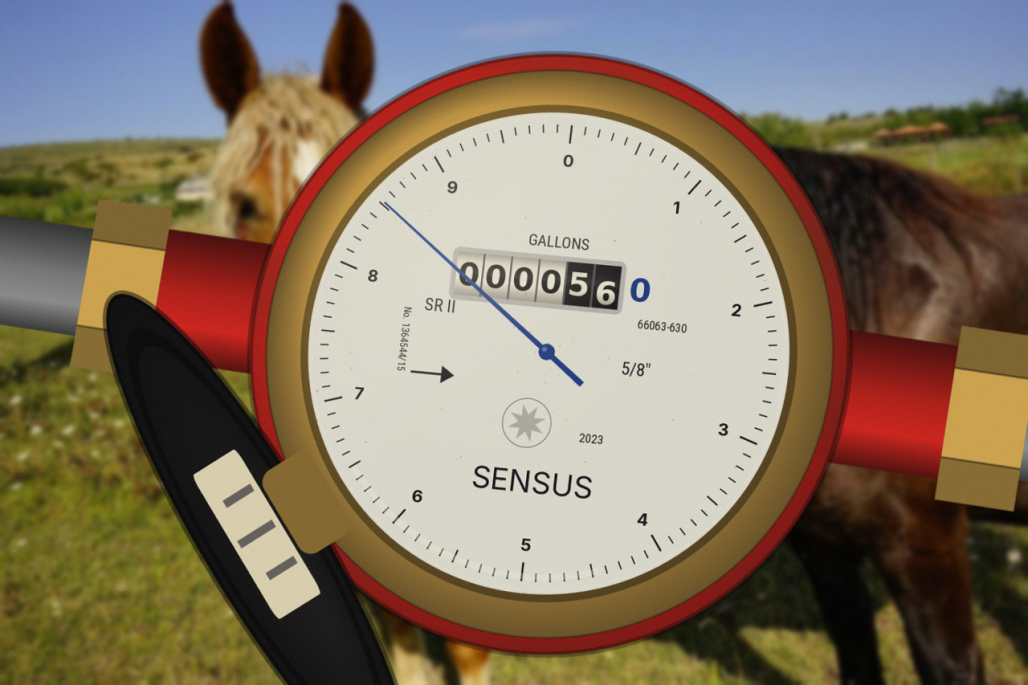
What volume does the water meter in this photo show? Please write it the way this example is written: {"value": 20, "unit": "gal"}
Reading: {"value": 558.5, "unit": "gal"}
